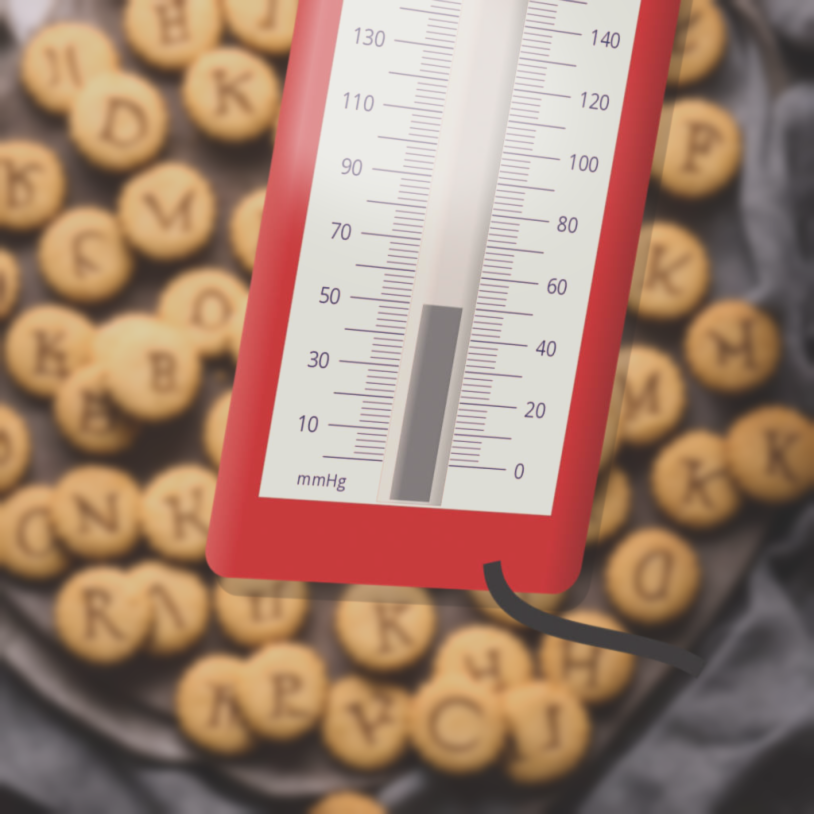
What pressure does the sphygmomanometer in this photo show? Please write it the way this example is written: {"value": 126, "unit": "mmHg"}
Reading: {"value": 50, "unit": "mmHg"}
